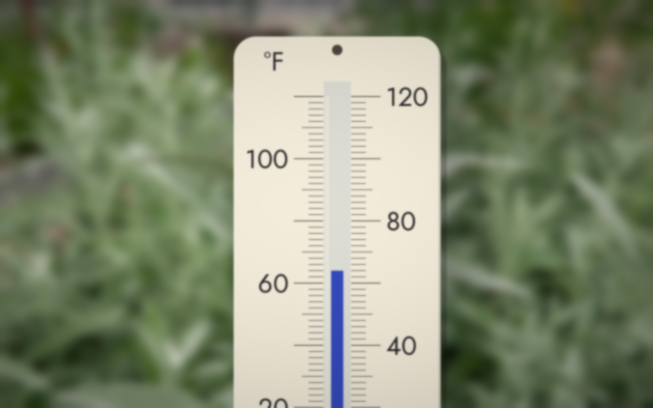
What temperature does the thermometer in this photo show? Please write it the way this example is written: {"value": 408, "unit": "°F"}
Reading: {"value": 64, "unit": "°F"}
